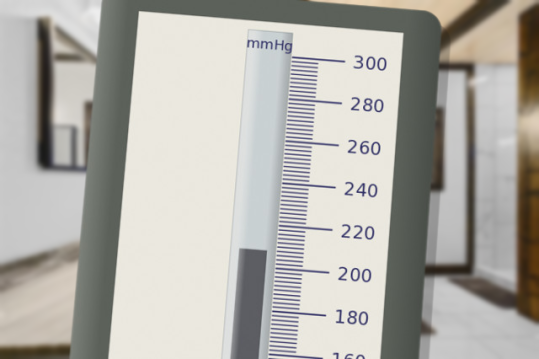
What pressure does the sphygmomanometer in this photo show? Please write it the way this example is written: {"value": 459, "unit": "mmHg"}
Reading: {"value": 208, "unit": "mmHg"}
